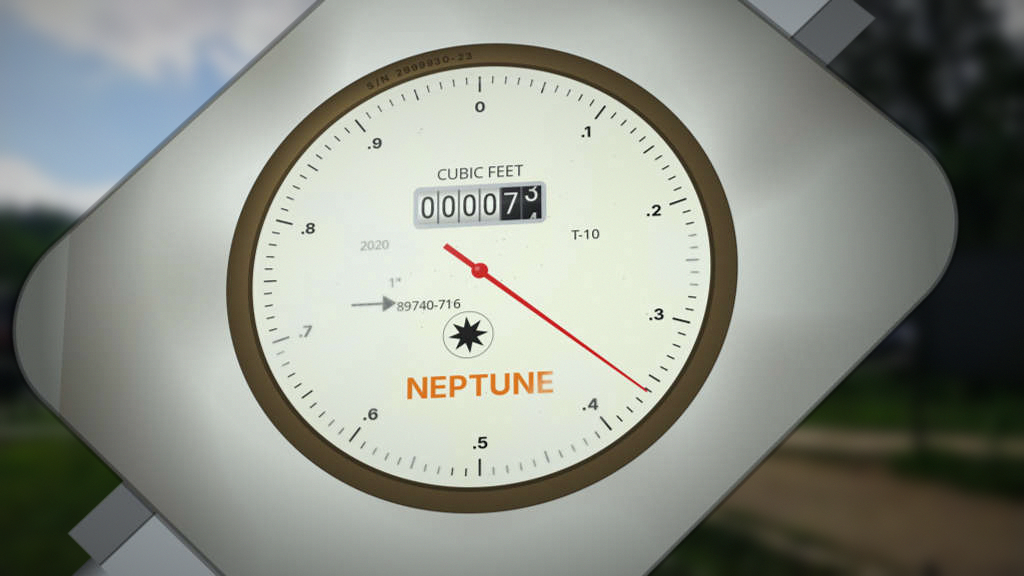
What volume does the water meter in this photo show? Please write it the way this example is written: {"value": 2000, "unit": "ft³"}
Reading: {"value": 73.36, "unit": "ft³"}
